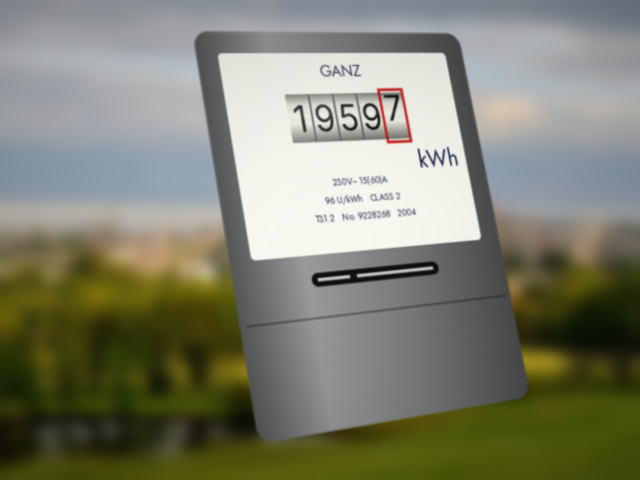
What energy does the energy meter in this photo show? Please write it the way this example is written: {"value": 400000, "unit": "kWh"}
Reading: {"value": 1959.7, "unit": "kWh"}
